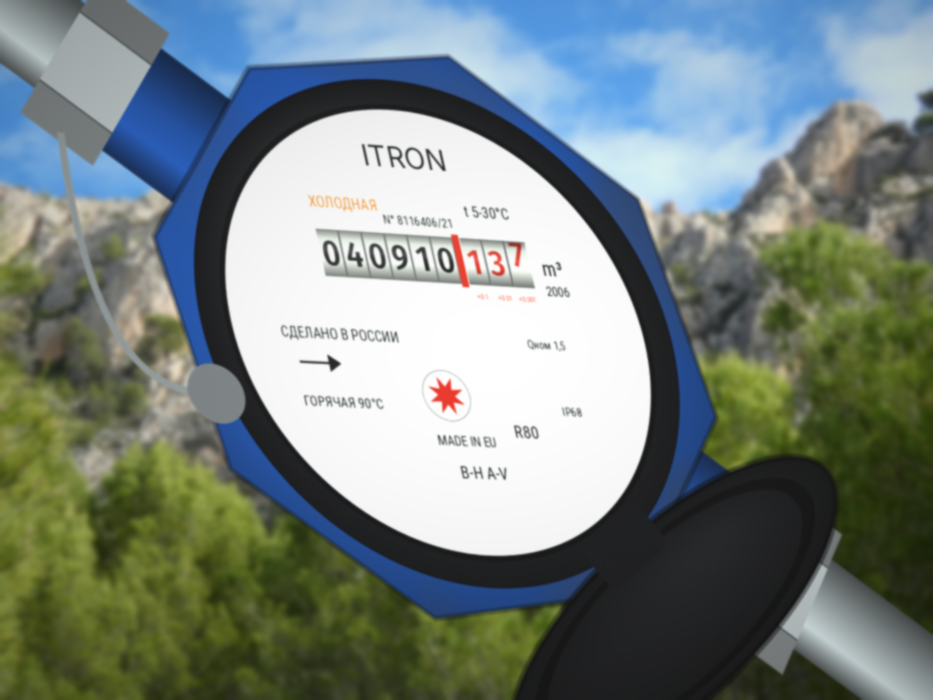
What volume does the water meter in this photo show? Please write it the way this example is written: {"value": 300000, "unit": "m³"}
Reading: {"value": 40910.137, "unit": "m³"}
